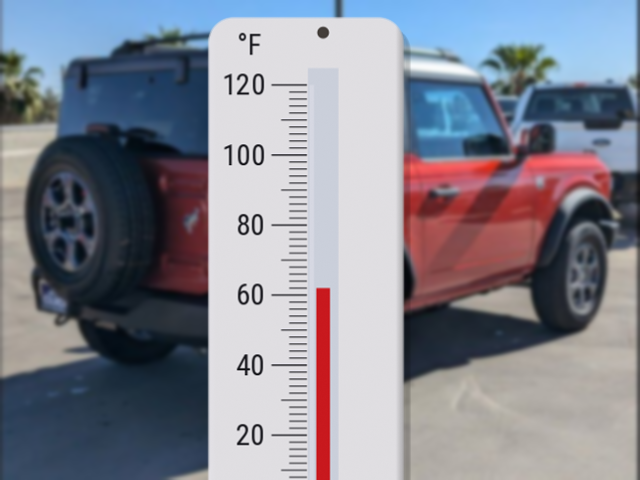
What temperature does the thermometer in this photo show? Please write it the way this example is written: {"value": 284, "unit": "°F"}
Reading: {"value": 62, "unit": "°F"}
